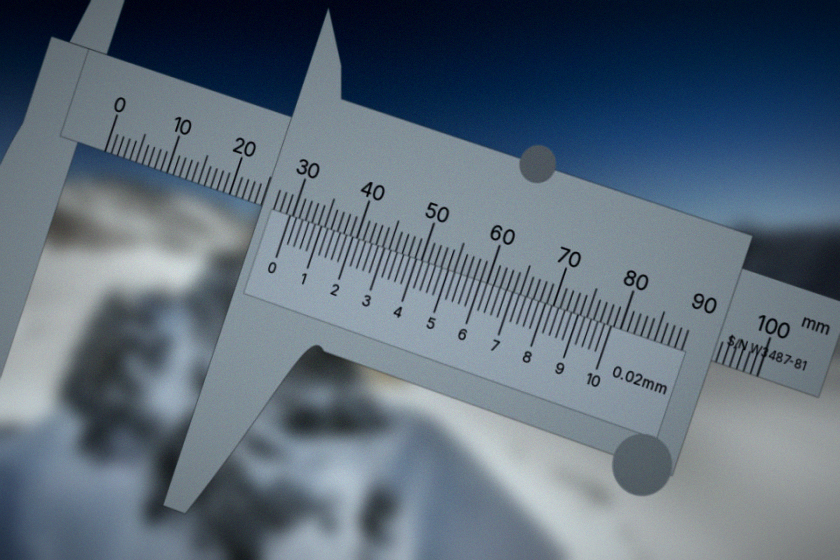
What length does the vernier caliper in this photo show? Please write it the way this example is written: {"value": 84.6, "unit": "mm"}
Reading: {"value": 29.6, "unit": "mm"}
